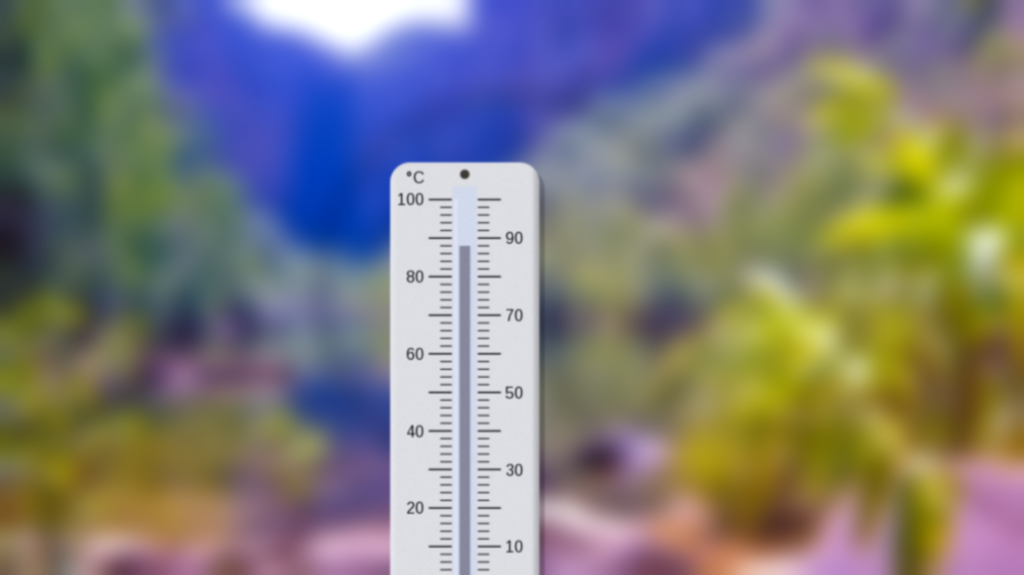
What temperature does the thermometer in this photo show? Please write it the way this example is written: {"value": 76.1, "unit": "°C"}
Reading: {"value": 88, "unit": "°C"}
